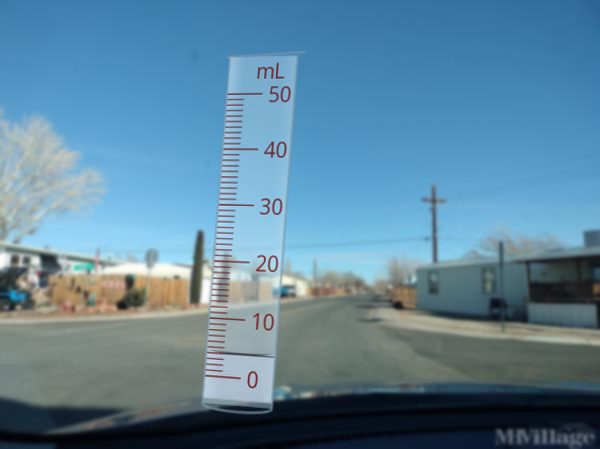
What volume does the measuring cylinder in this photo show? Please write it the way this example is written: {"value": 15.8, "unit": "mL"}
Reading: {"value": 4, "unit": "mL"}
